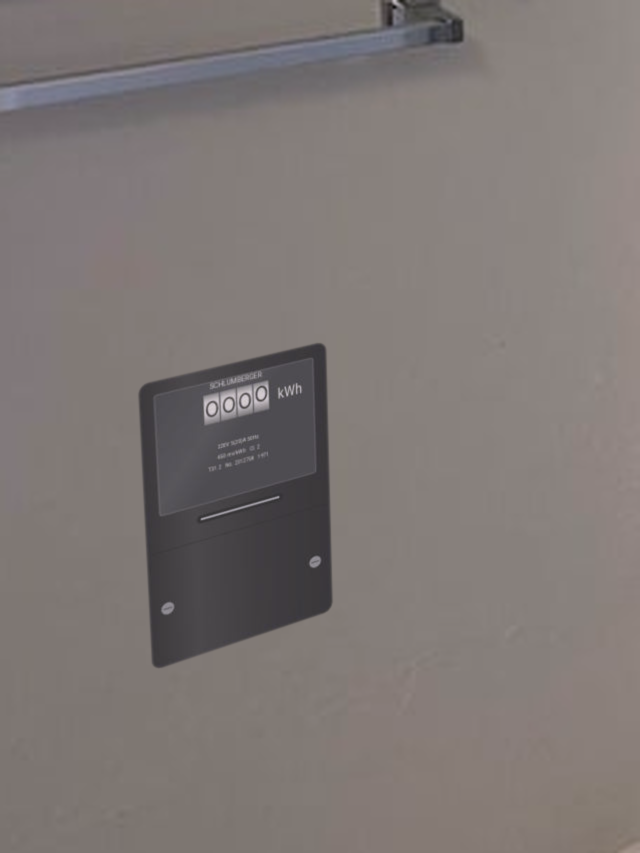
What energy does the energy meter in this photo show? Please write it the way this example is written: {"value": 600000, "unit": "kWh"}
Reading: {"value": 0, "unit": "kWh"}
